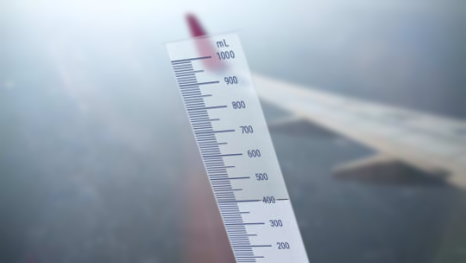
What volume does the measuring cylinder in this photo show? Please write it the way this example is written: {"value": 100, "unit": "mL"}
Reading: {"value": 400, "unit": "mL"}
